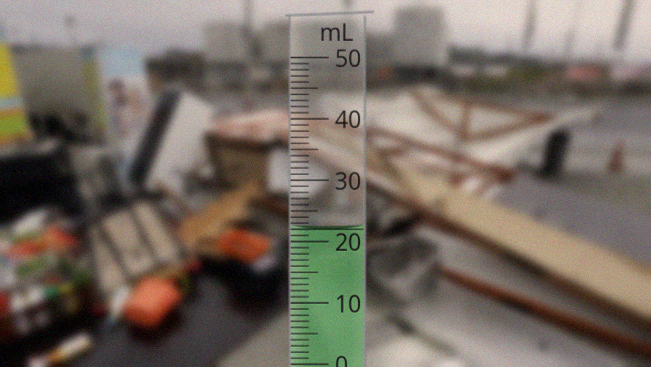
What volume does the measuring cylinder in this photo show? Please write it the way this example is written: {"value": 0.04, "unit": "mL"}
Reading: {"value": 22, "unit": "mL"}
